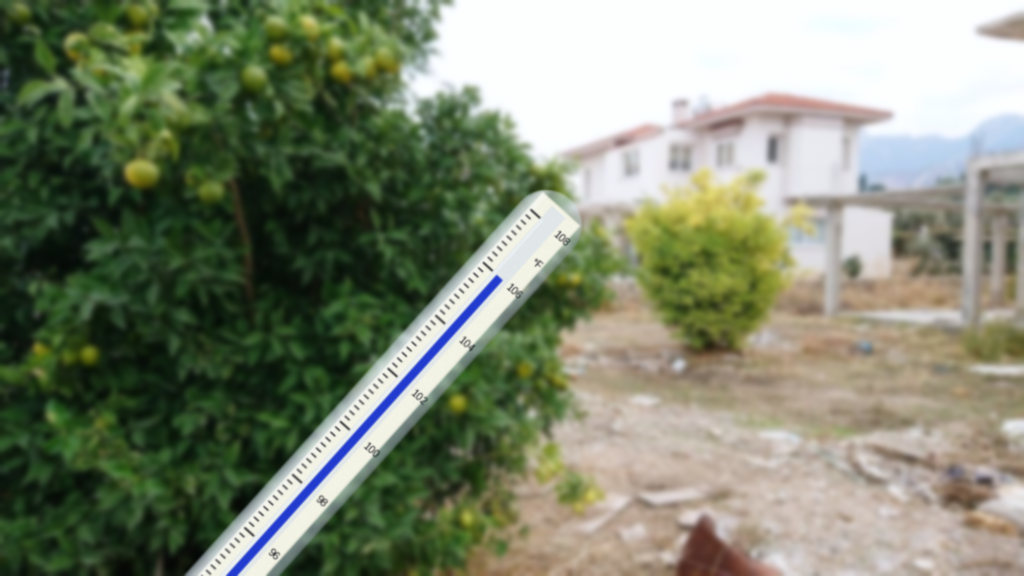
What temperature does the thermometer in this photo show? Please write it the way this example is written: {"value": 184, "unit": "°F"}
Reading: {"value": 106, "unit": "°F"}
